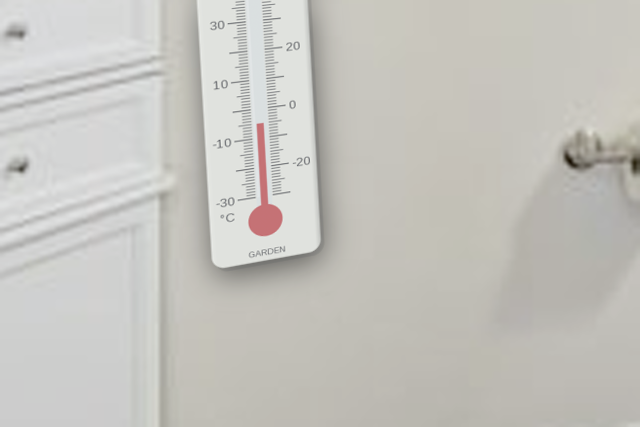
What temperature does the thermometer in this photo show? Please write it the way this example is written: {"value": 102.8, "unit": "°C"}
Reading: {"value": -5, "unit": "°C"}
